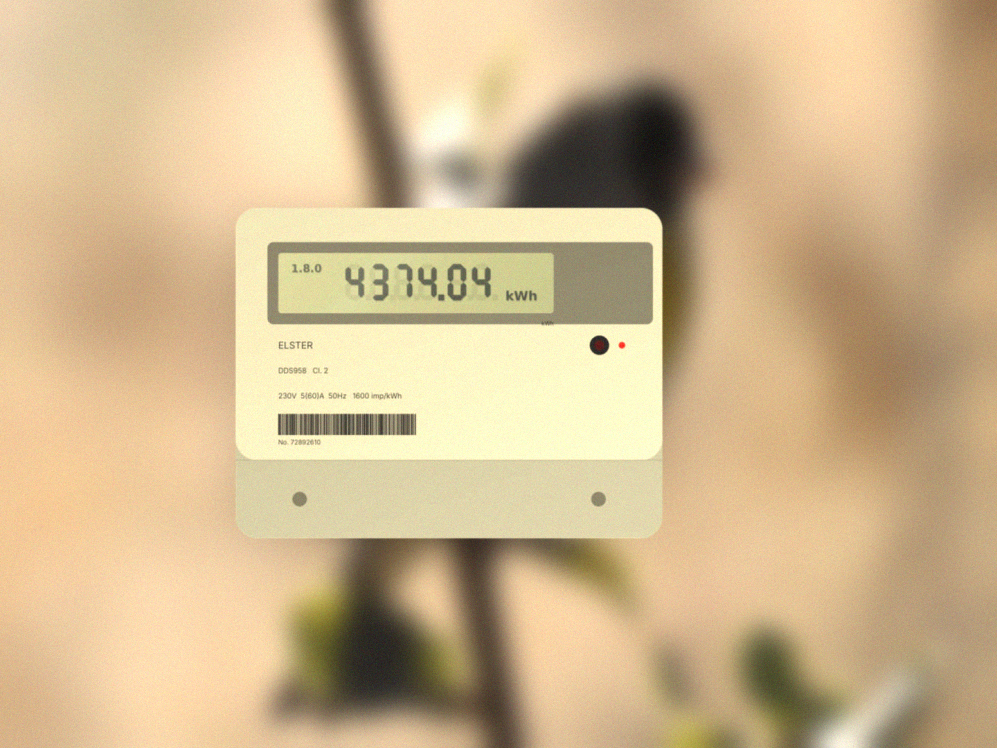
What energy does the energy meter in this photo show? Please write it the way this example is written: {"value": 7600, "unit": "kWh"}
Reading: {"value": 4374.04, "unit": "kWh"}
